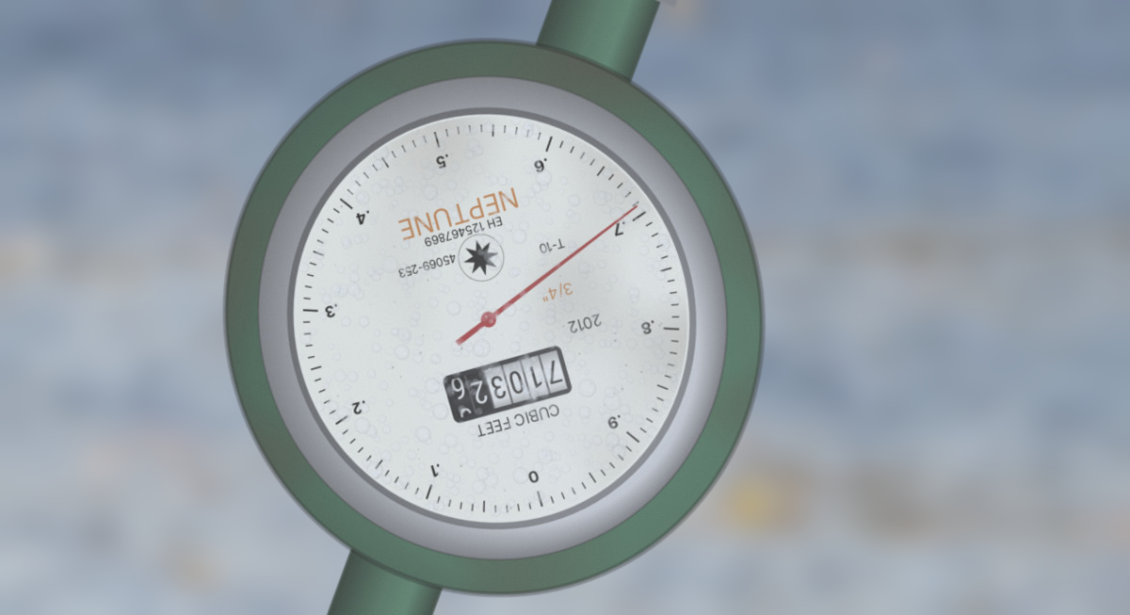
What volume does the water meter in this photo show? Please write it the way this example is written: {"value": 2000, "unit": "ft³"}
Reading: {"value": 710325.69, "unit": "ft³"}
